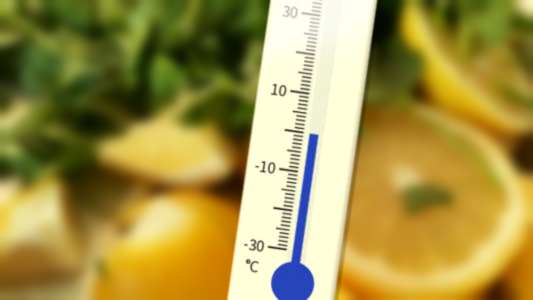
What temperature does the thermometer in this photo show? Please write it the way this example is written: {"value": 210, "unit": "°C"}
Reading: {"value": 0, "unit": "°C"}
